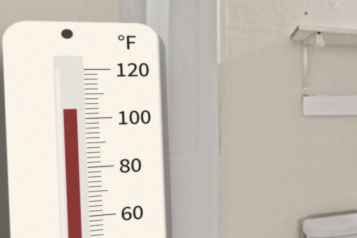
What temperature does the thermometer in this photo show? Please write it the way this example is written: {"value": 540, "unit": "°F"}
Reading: {"value": 104, "unit": "°F"}
